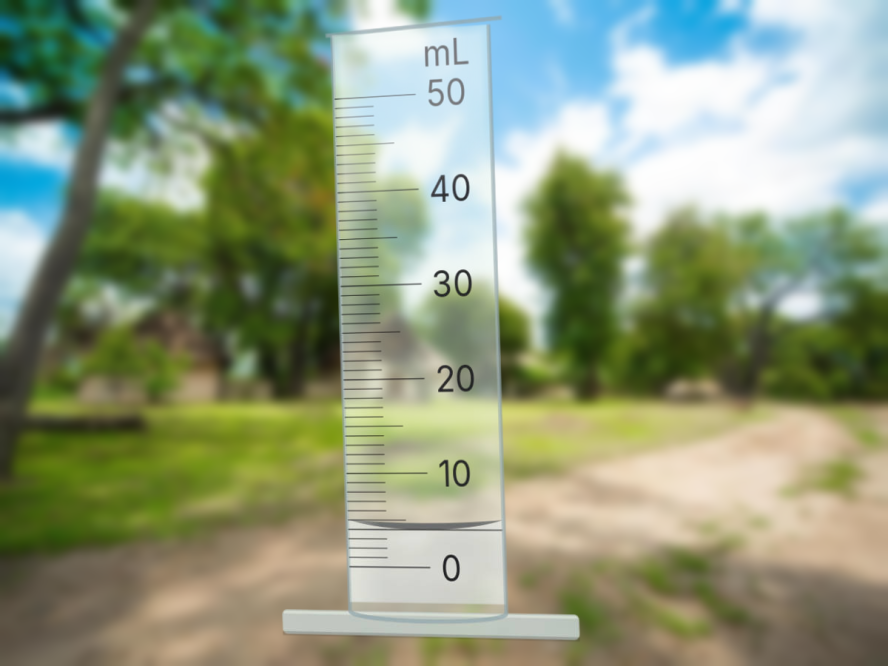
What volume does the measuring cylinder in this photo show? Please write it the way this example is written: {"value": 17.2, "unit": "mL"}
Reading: {"value": 4, "unit": "mL"}
